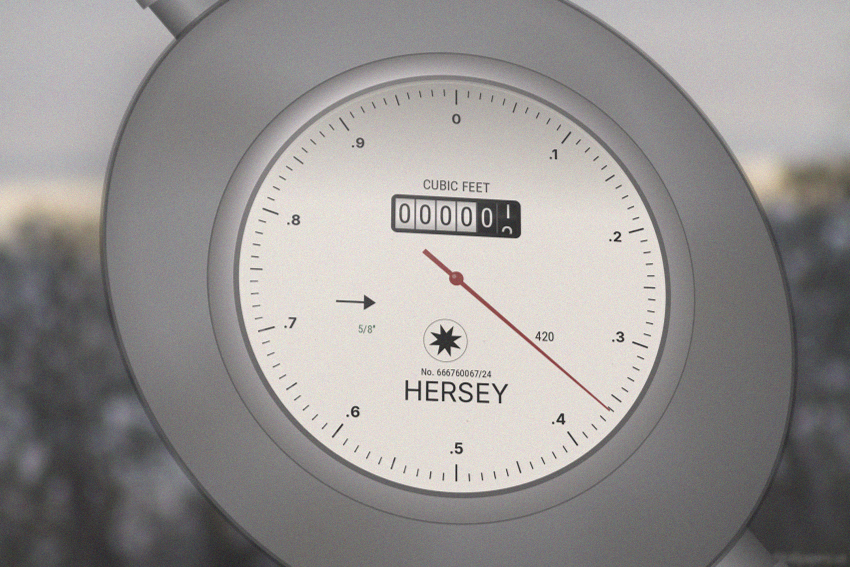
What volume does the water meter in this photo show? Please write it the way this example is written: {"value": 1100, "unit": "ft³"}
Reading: {"value": 1.36, "unit": "ft³"}
